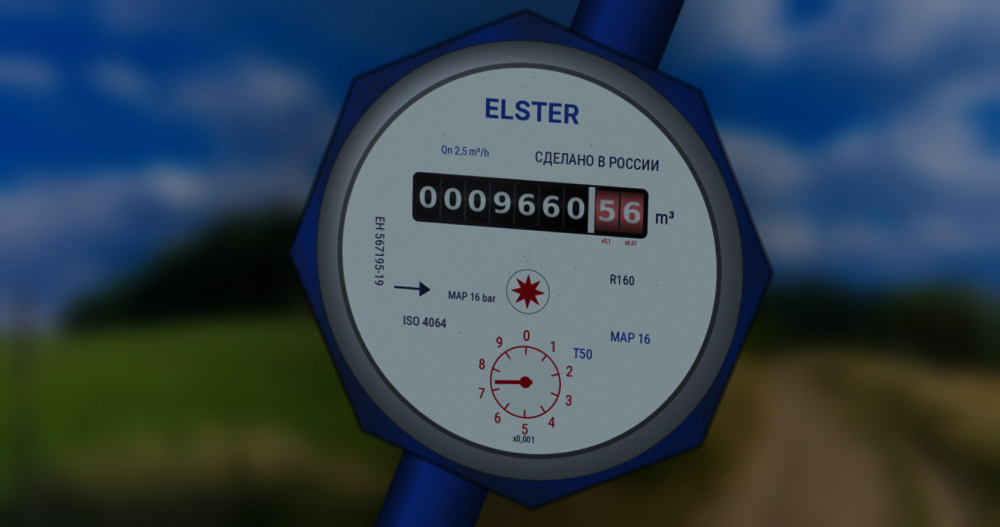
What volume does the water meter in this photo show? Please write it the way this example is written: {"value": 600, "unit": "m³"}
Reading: {"value": 9660.567, "unit": "m³"}
